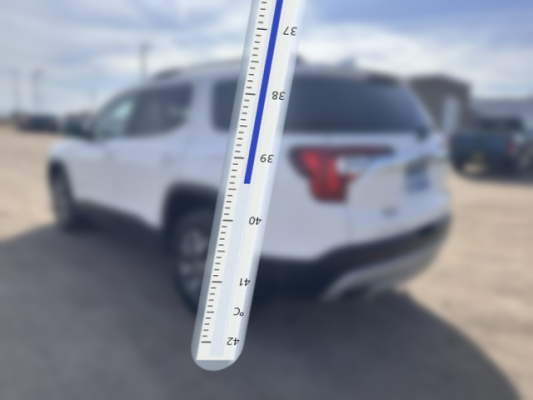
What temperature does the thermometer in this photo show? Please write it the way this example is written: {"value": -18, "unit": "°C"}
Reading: {"value": 39.4, "unit": "°C"}
